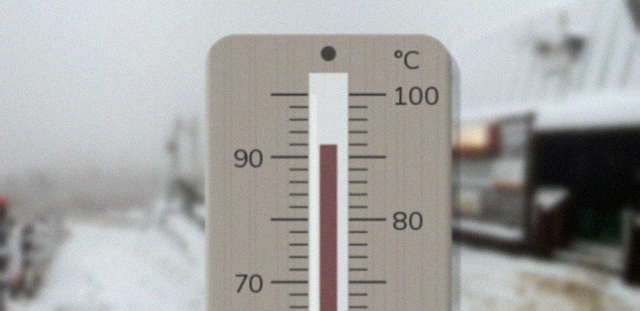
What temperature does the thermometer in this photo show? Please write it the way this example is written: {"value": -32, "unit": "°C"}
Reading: {"value": 92, "unit": "°C"}
